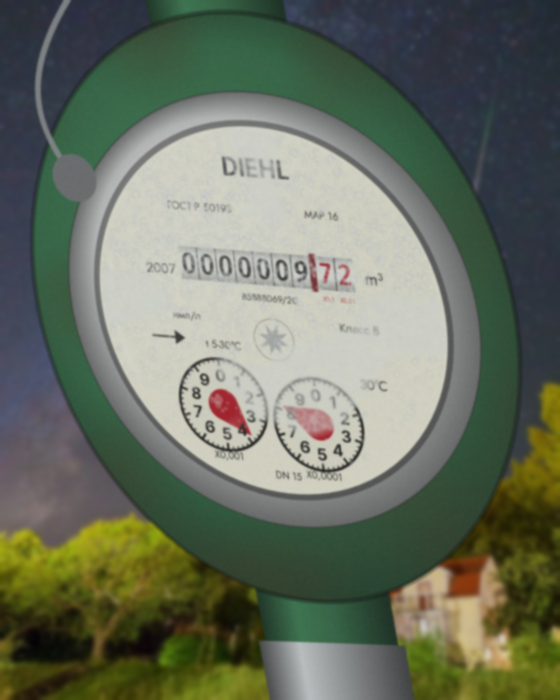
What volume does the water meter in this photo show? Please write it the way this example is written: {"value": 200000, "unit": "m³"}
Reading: {"value": 9.7238, "unit": "m³"}
